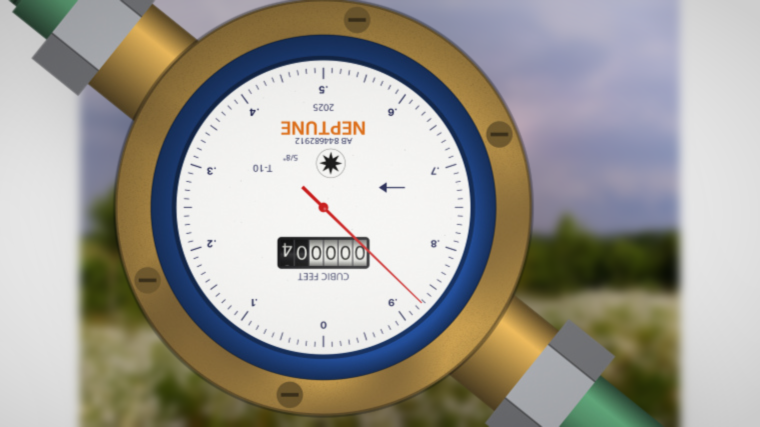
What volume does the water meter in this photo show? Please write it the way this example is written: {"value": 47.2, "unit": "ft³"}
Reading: {"value": 3.87, "unit": "ft³"}
